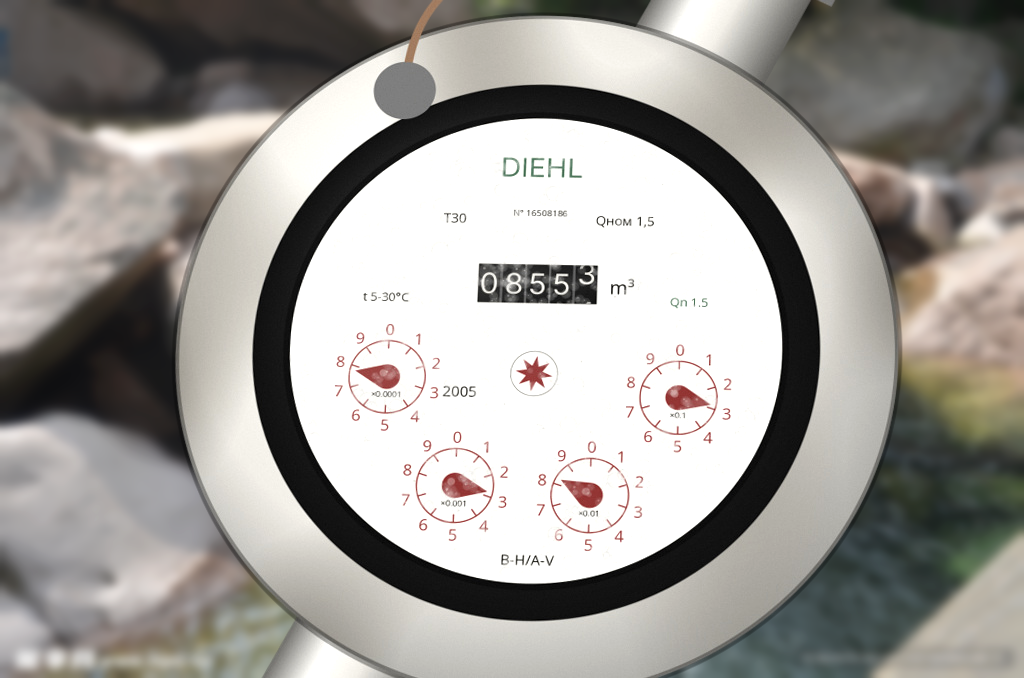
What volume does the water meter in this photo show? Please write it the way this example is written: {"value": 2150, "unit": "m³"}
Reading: {"value": 8553.2827, "unit": "m³"}
